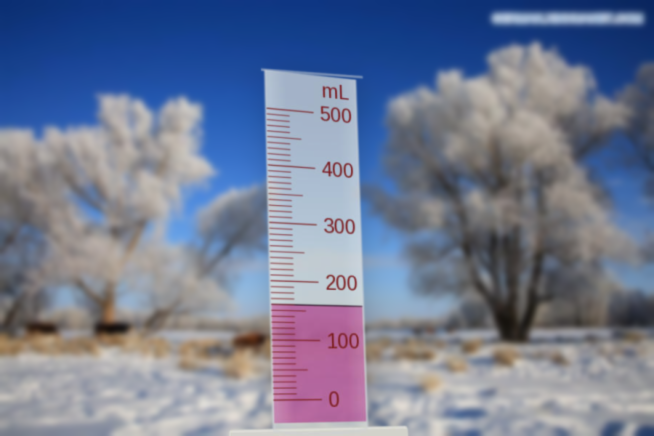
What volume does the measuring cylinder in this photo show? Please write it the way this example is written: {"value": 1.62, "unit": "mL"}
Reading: {"value": 160, "unit": "mL"}
